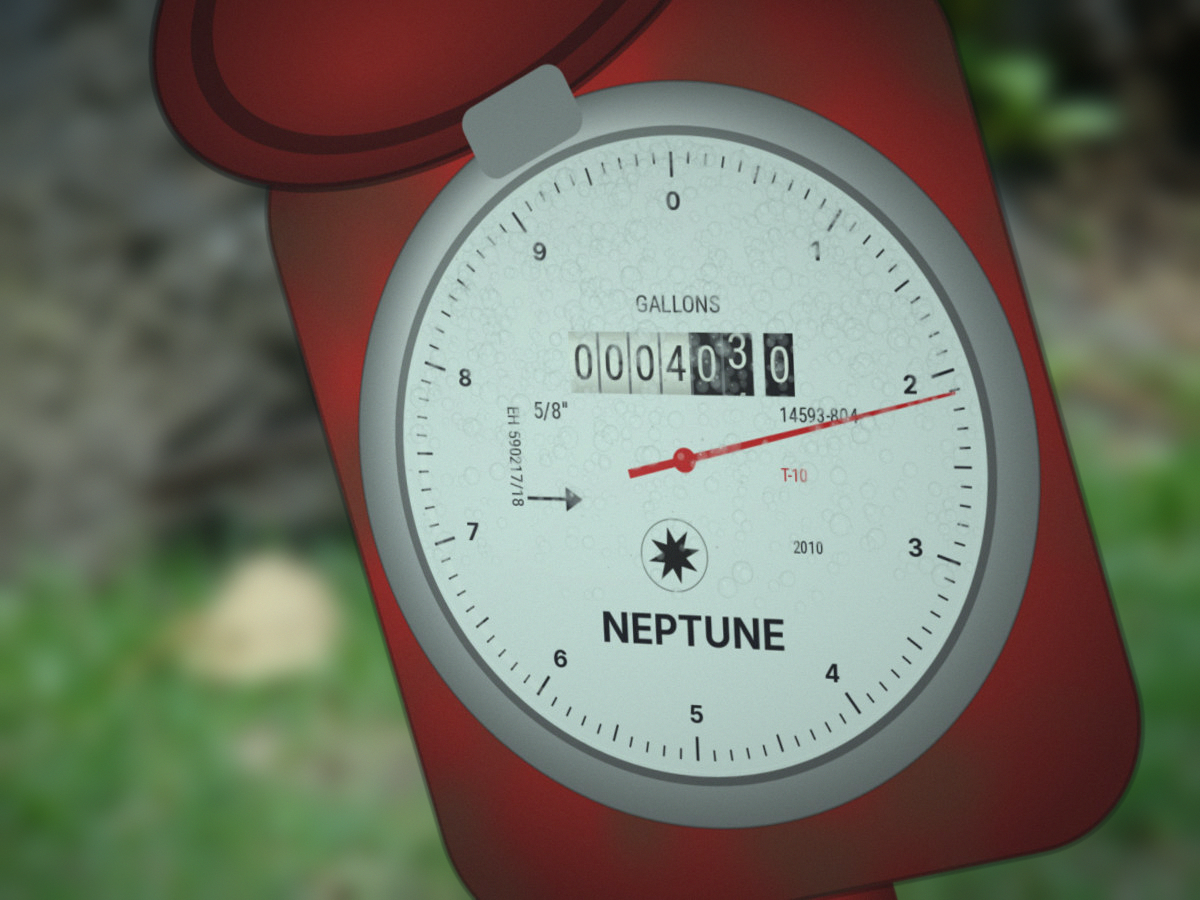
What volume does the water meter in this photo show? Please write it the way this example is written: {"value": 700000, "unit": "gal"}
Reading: {"value": 4032.1, "unit": "gal"}
